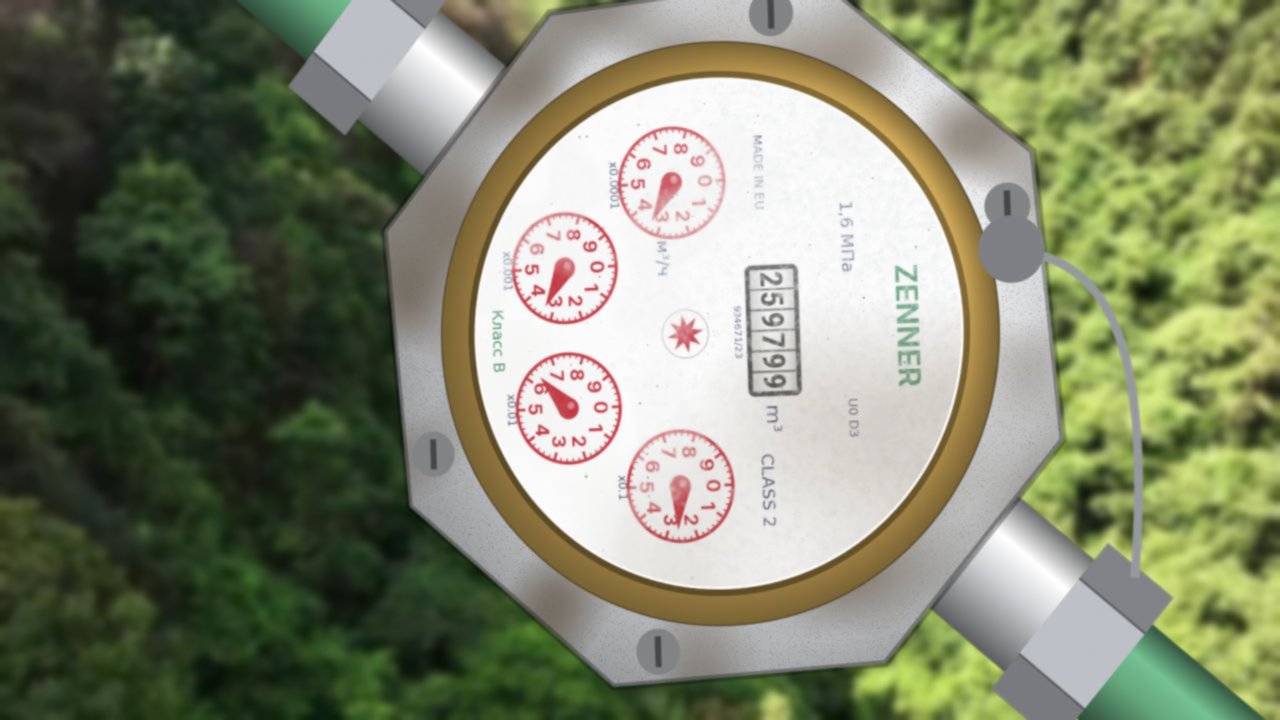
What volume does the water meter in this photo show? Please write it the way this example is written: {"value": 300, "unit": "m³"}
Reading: {"value": 259799.2633, "unit": "m³"}
